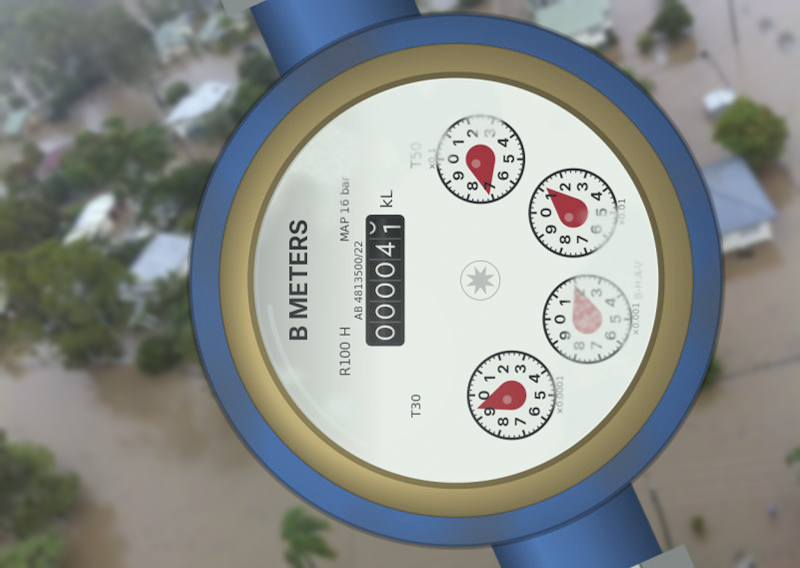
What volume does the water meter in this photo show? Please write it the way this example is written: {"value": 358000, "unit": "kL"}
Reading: {"value": 40.7119, "unit": "kL"}
